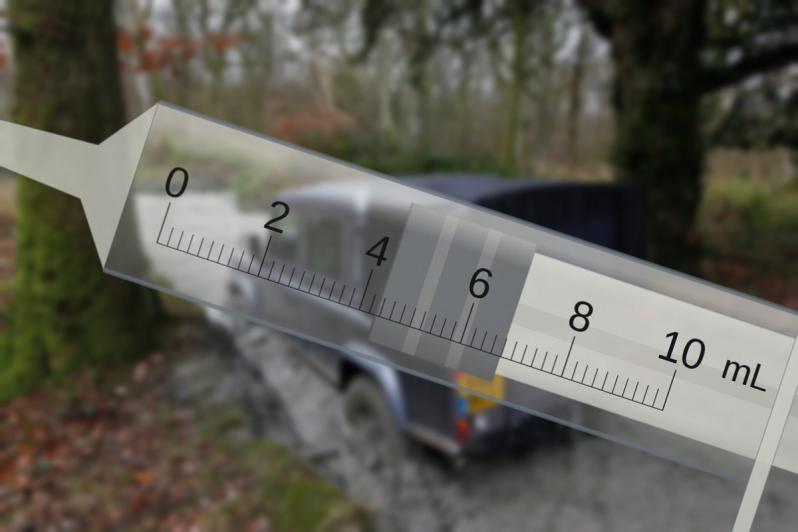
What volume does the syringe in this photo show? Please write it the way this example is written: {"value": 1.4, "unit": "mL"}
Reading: {"value": 4.3, "unit": "mL"}
